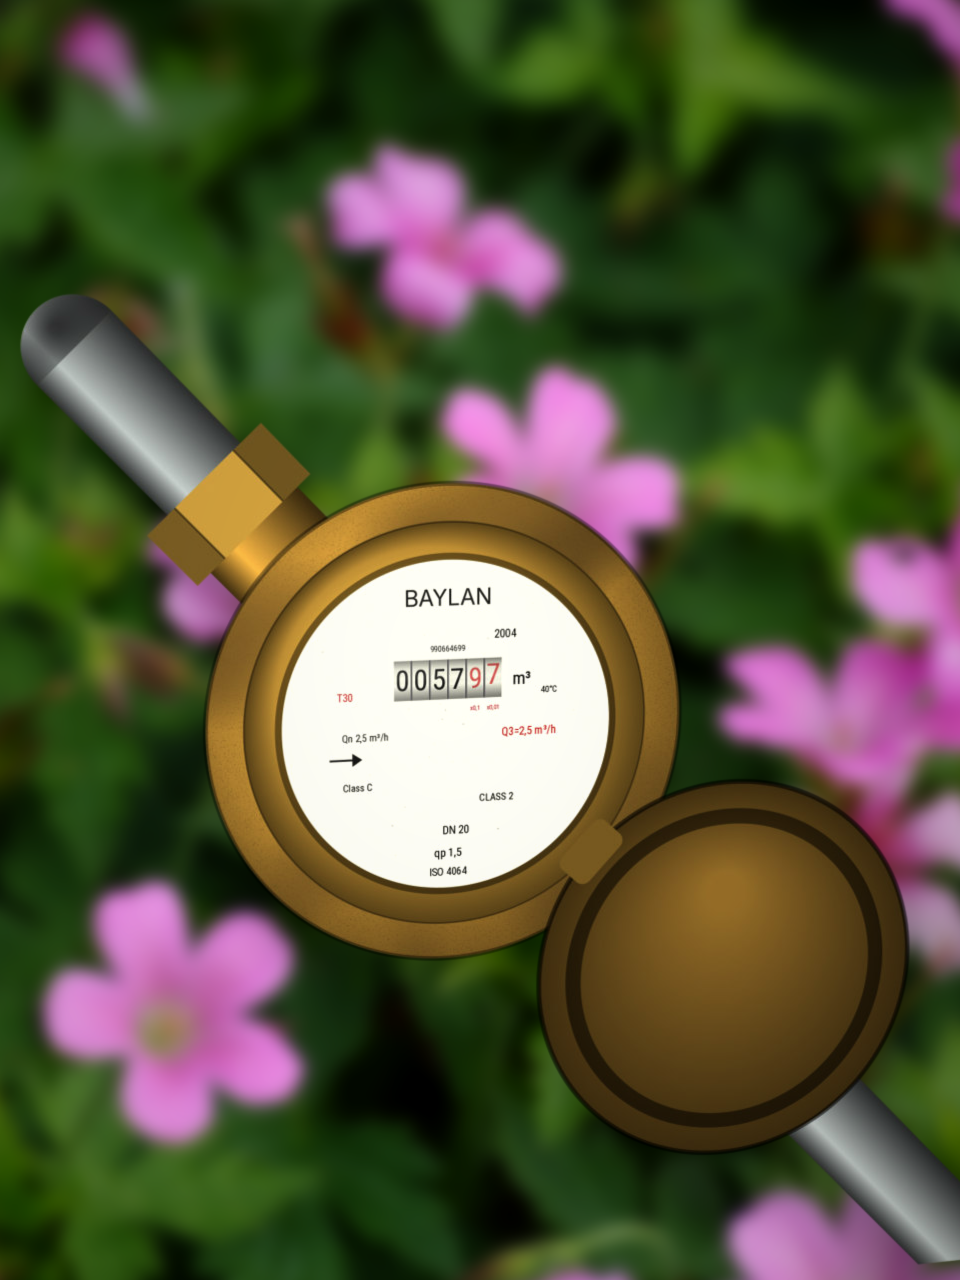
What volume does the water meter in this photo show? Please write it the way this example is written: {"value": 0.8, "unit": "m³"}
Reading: {"value": 57.97, "unit": "m³"}
